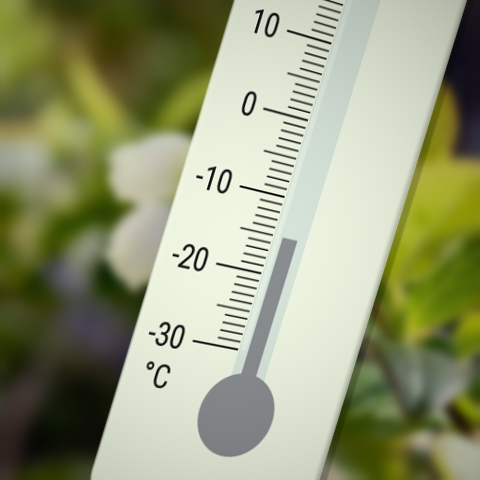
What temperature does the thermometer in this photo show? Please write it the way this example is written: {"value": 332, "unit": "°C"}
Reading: {"value": -15, "unit": "°C"}
